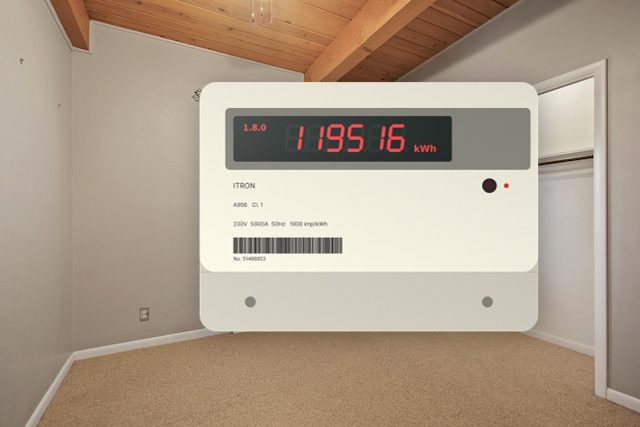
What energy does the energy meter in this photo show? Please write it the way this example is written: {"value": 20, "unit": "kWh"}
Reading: {"value": 119516, "unit": "kWh"}
